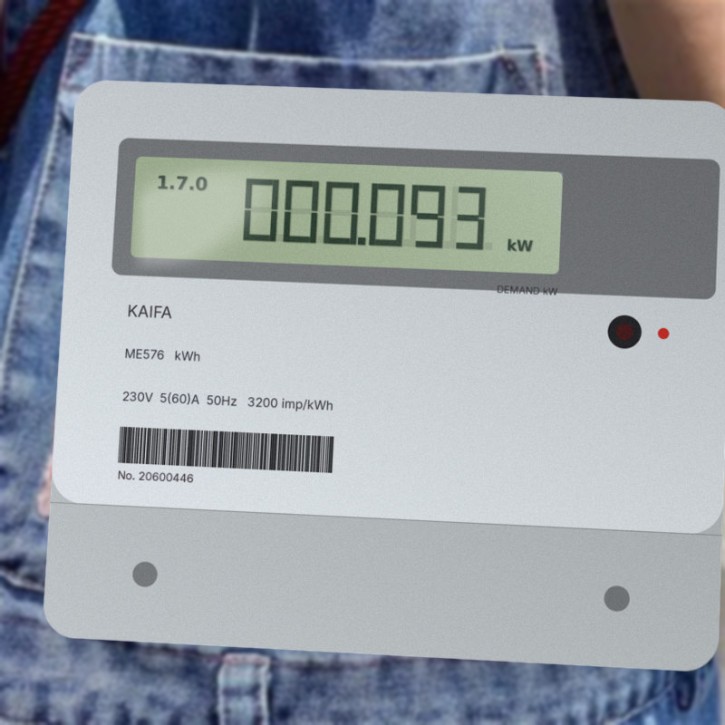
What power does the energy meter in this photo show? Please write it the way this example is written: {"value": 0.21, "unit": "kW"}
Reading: {"value": 0.093, "unit": "kW"}
